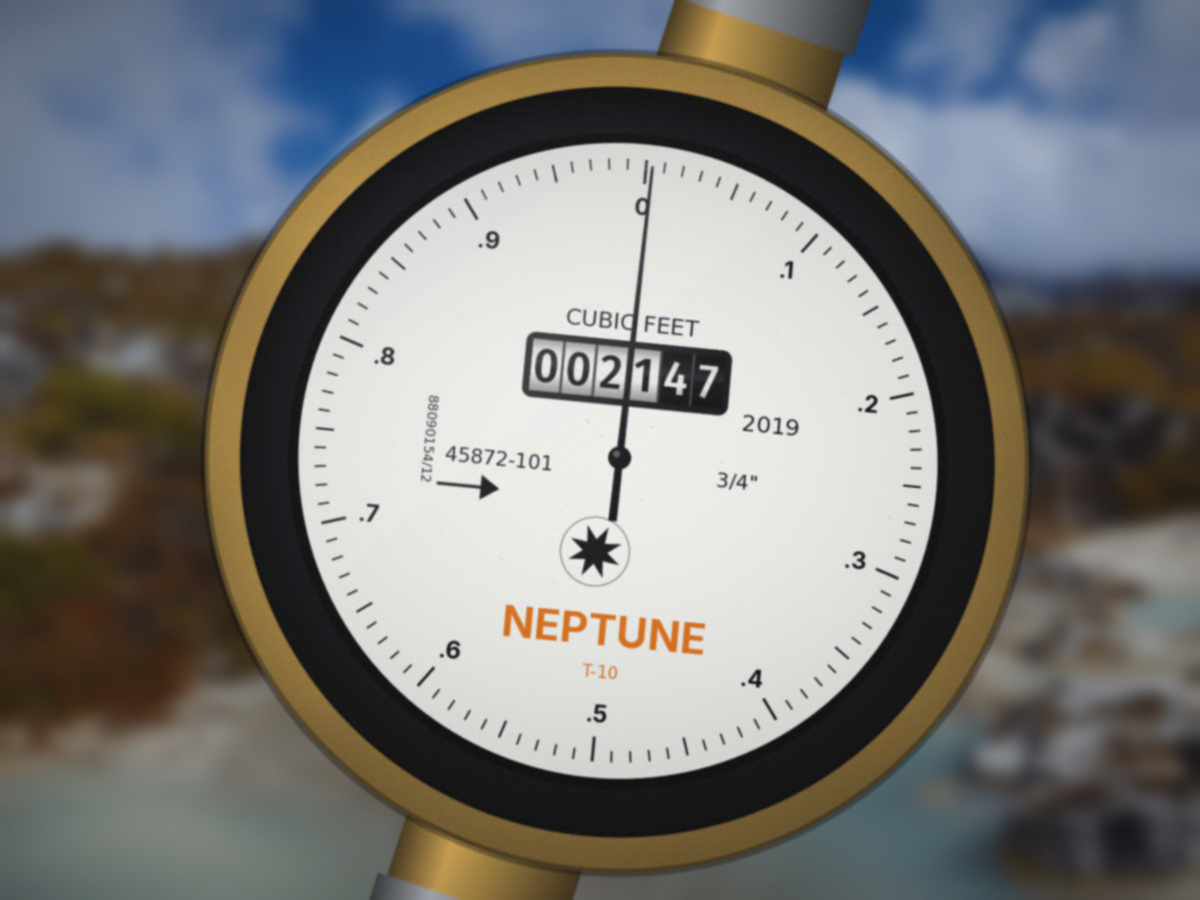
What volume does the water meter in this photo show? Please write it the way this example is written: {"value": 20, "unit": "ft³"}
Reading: {"value": 2147.00, "unit": "ft³"}
